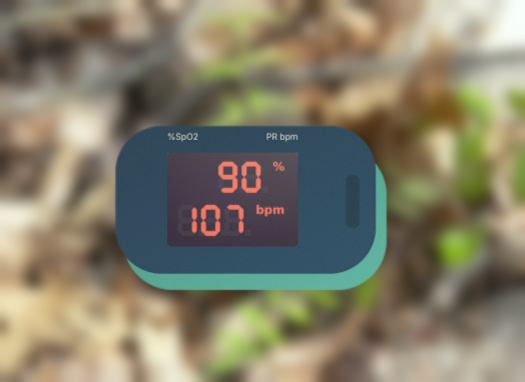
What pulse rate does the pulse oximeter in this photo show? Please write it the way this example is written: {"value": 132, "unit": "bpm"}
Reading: {"value": 107, "unit": "bpm"}
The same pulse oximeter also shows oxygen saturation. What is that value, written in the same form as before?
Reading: {"value": 90, "unit": "%"}
